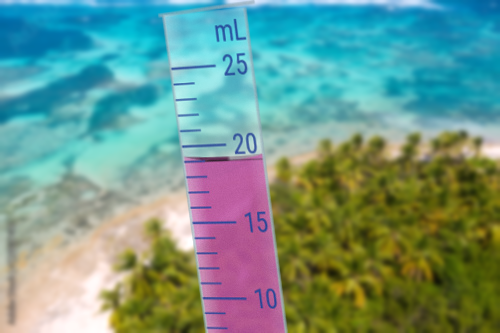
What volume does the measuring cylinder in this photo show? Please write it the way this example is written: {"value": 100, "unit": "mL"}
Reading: {"value": 19, "unit": "mL"}
